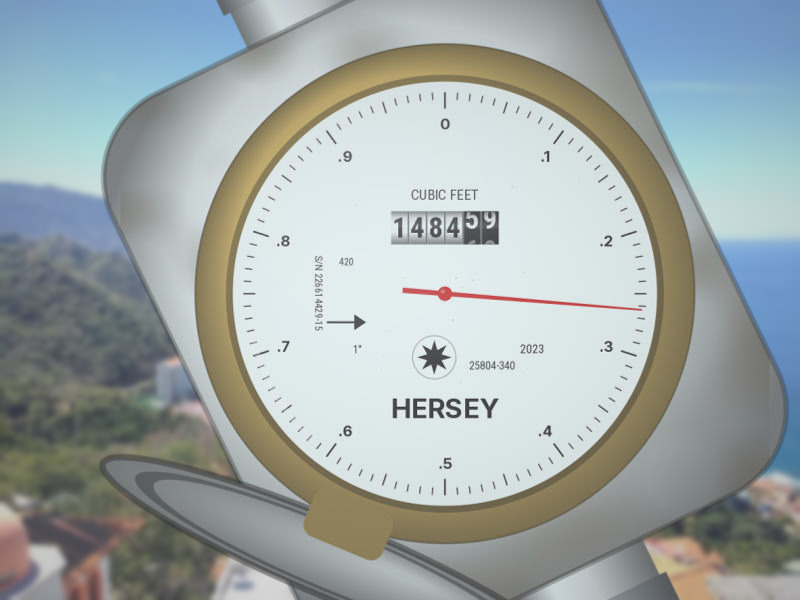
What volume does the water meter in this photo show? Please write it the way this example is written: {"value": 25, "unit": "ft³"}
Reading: {"value": 148459.26, "unit": "ft³"}
